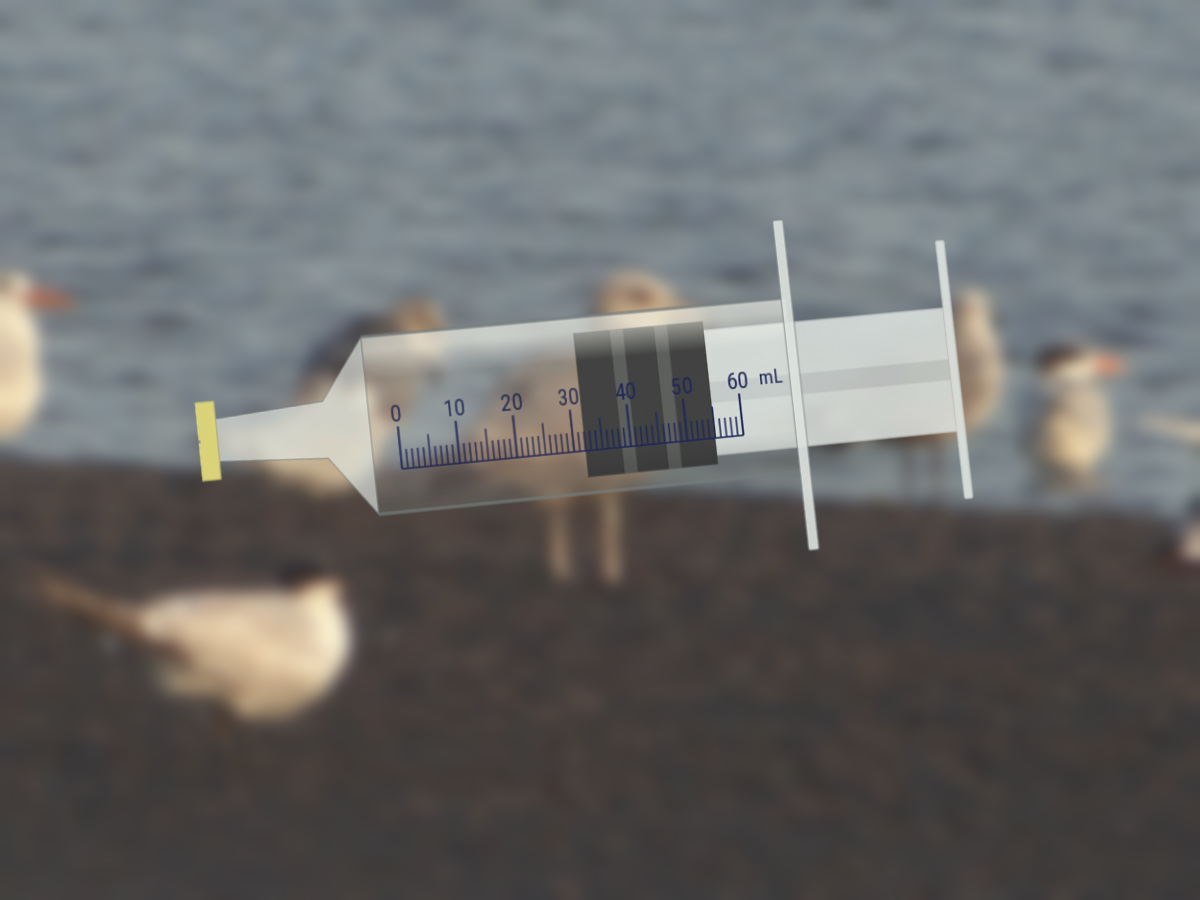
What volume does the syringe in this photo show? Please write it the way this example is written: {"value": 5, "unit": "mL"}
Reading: {"value": 32, "unit": "mL"}
